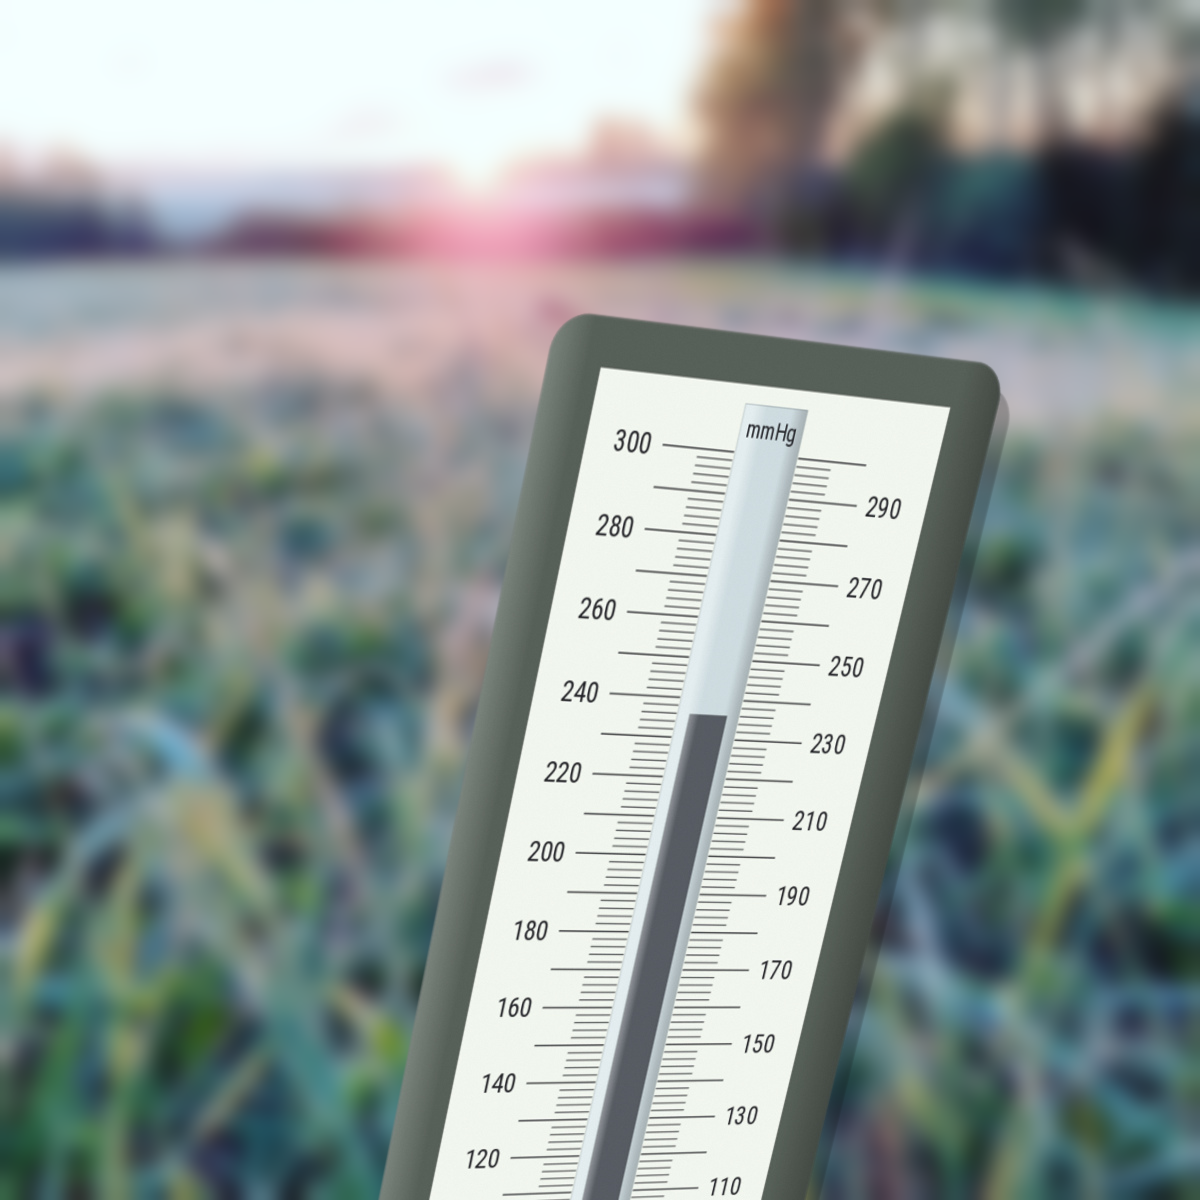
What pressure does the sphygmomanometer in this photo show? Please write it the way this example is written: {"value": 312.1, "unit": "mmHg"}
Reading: {"value": 236, "unit": "mmHg"}
